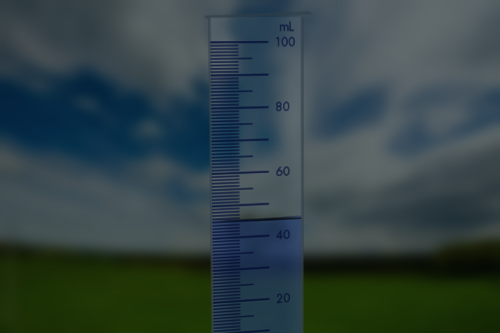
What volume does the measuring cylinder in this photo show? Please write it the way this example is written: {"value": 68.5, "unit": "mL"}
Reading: {"value": 45, "unit": "mL"}
